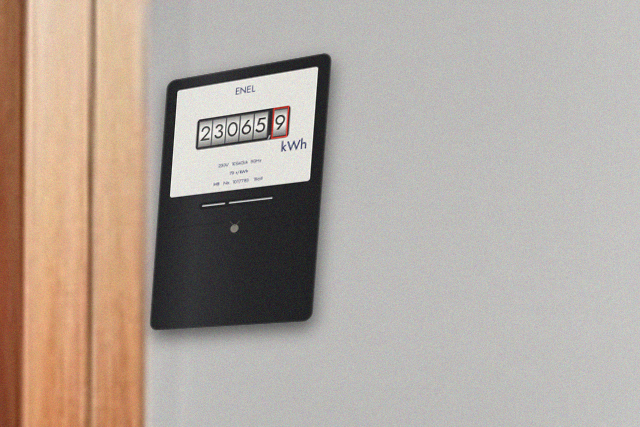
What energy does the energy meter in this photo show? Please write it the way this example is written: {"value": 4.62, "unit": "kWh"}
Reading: {"value": 23065.9, "unit": "kWh"}
